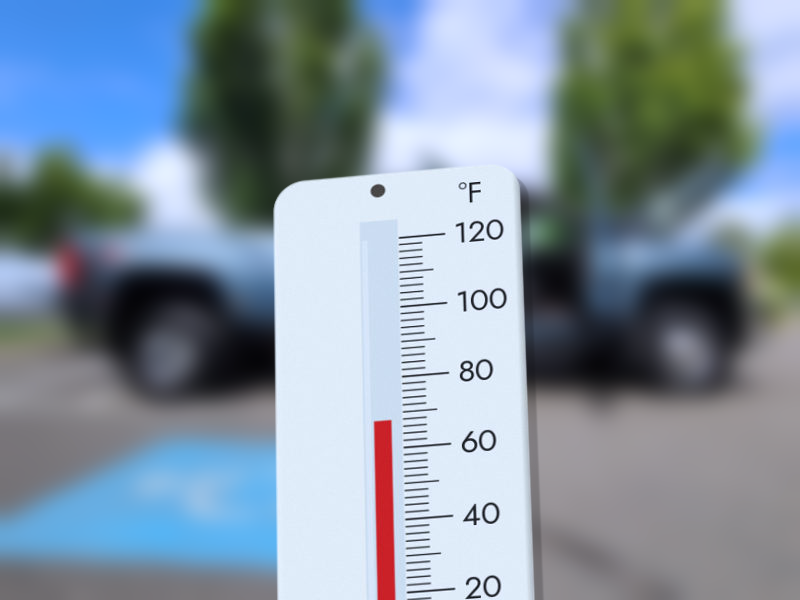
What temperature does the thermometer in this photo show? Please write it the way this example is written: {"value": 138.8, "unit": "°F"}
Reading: {"value": 68, "unit": "°F"}
